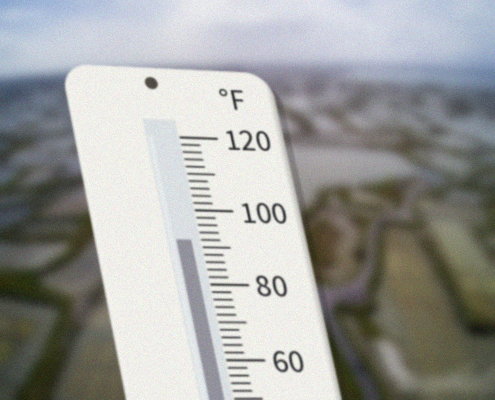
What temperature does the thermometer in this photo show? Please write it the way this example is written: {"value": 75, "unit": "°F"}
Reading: {"value": 92, "unit": "°F"}
